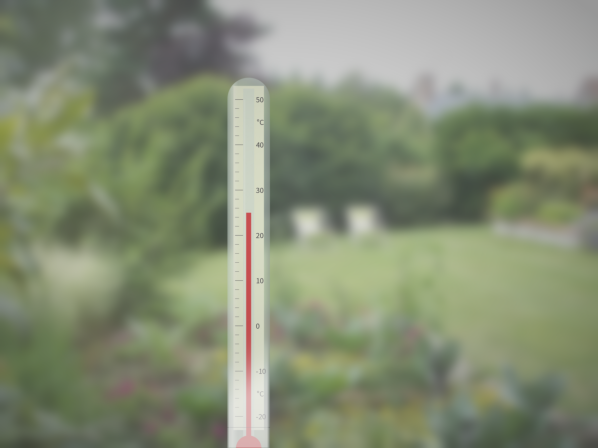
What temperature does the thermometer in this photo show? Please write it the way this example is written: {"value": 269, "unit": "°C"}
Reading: {"value": 25, "unit": "°C"}
